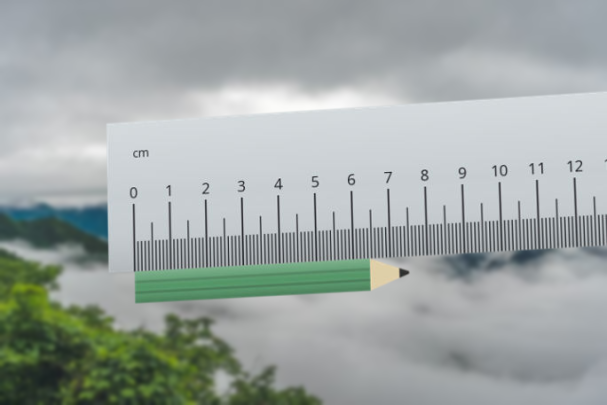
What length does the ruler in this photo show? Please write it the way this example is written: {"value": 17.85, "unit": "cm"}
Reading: {"value": 7.5, "unit": "cm"}
